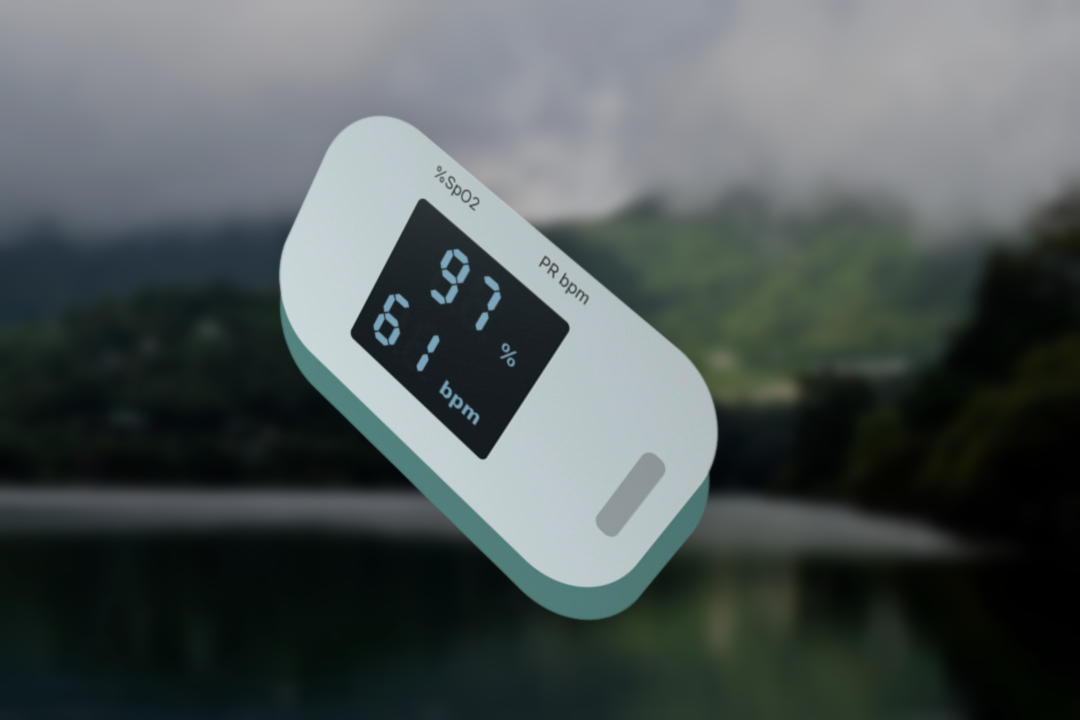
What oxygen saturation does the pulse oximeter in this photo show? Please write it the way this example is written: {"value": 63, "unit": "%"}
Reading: {"value": 97, "unit": "%"}
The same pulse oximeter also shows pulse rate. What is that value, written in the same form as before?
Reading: {"value": 61, "unit": "bpm"}
